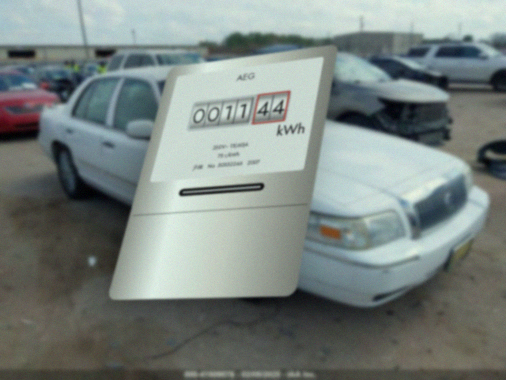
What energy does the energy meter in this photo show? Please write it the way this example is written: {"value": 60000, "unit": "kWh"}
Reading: {"value": 11.44, "unit": "kWh"}
